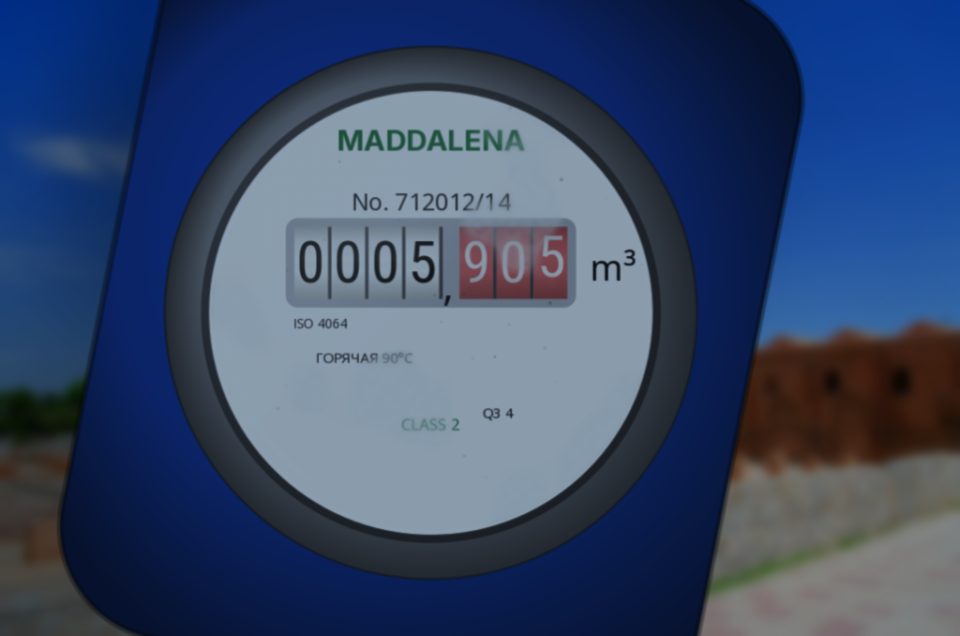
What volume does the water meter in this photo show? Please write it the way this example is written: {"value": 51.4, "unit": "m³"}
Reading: {"value": 5.905, "unit": "m³"}
